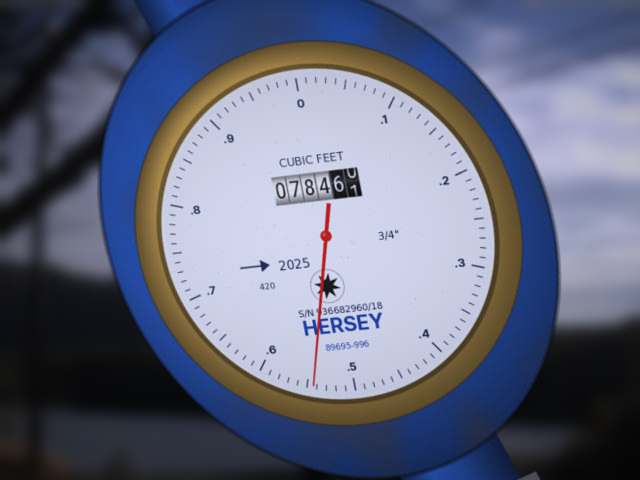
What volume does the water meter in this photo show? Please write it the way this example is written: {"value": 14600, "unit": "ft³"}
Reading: {"value": 78460.54, "unit": "ft³"}
